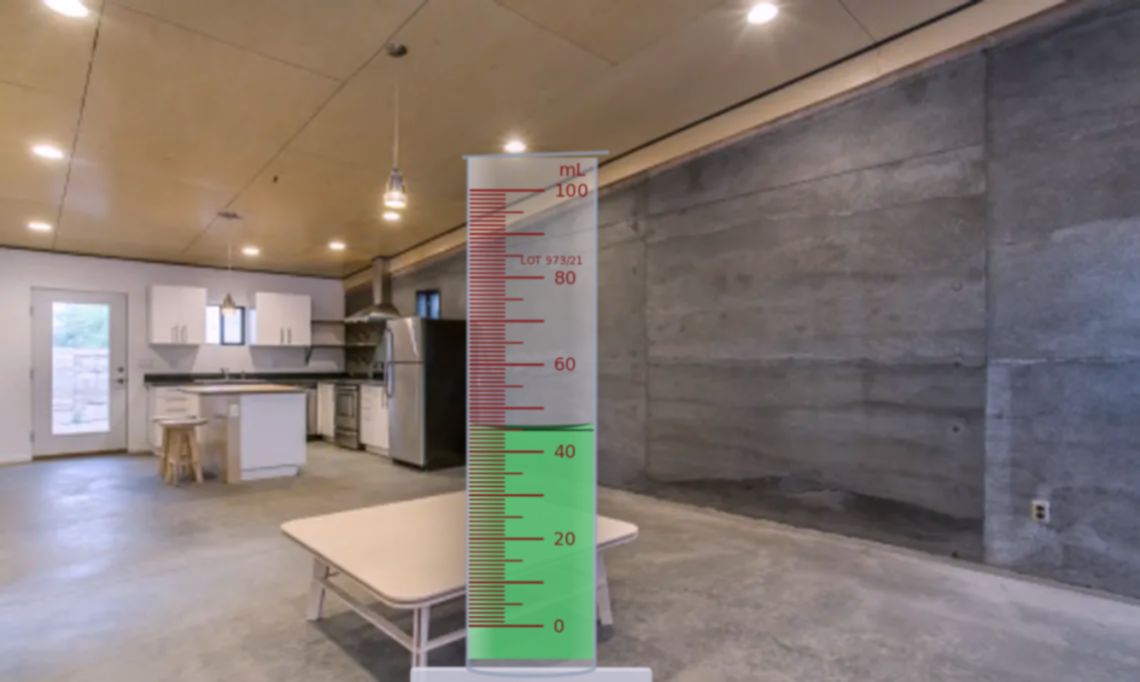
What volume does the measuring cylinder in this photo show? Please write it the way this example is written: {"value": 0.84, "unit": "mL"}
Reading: {"value": 45, "unit": "mL"}
